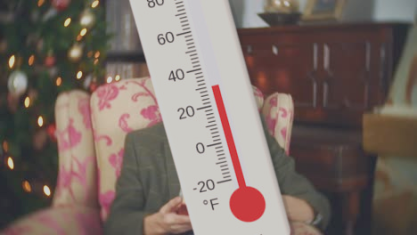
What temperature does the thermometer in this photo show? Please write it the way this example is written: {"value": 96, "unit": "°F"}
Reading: {"value": 30, "unit": "°F"}
